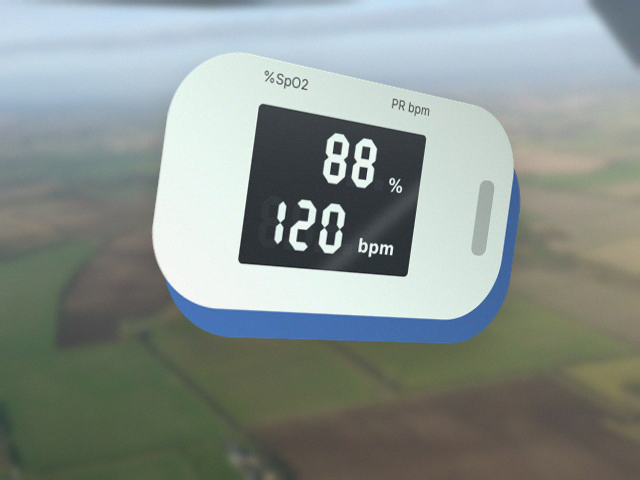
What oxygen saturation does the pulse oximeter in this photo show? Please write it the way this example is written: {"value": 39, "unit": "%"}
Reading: {"value": 88, "unit": "%"}
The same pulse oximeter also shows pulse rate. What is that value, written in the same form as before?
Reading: {"value": 120, "unit": "bpm"}
